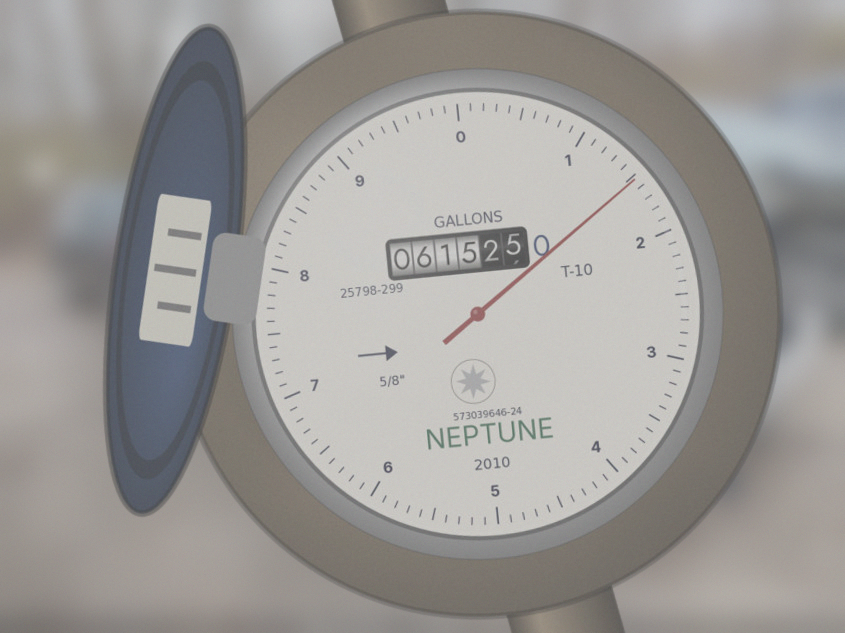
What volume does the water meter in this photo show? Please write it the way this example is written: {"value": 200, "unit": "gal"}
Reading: {"value": 615251.5, "unit": "gal"}
